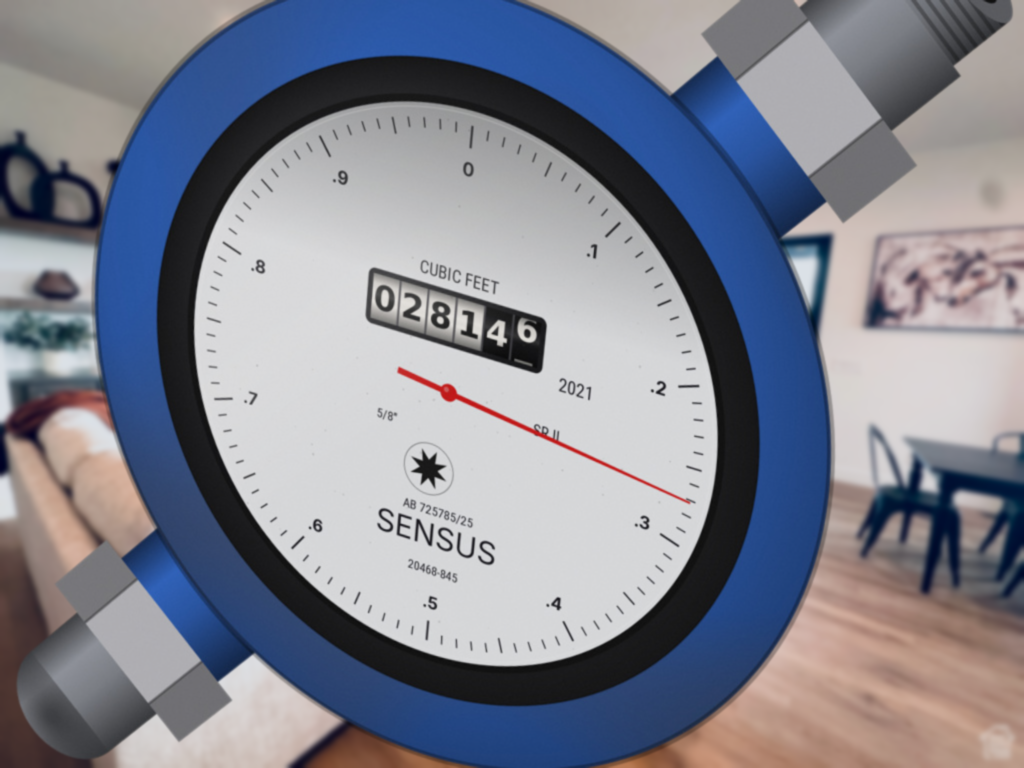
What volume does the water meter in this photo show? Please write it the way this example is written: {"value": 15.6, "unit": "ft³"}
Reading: {"value": 28146.27, "unit": "ft³"}
